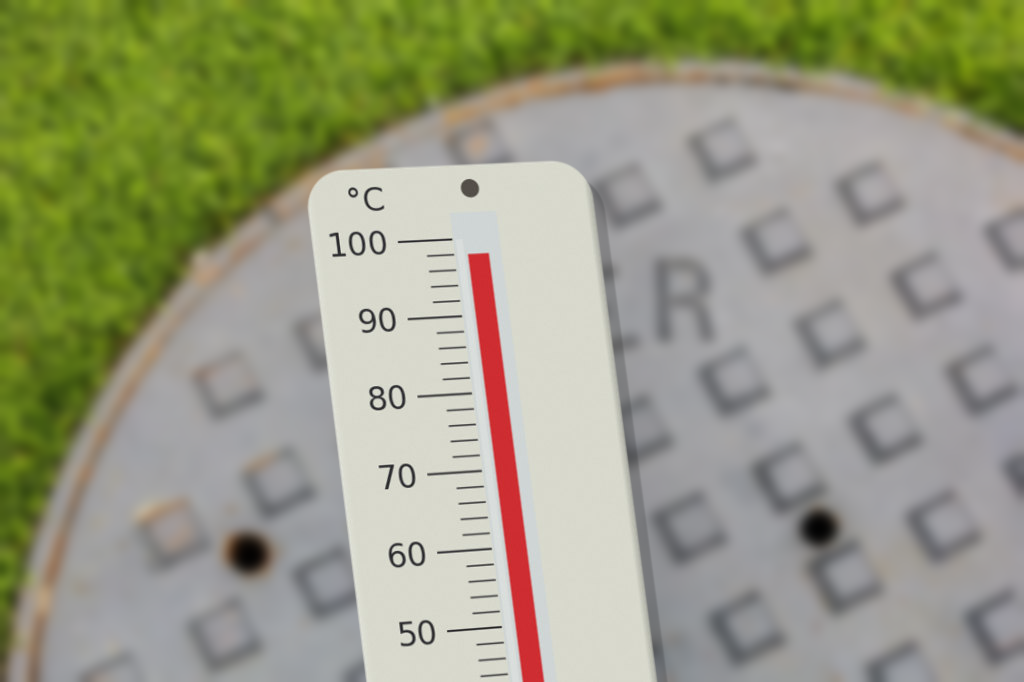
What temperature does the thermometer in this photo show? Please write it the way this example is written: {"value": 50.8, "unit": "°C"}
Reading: {"value": 98, "unit": "°C"}
